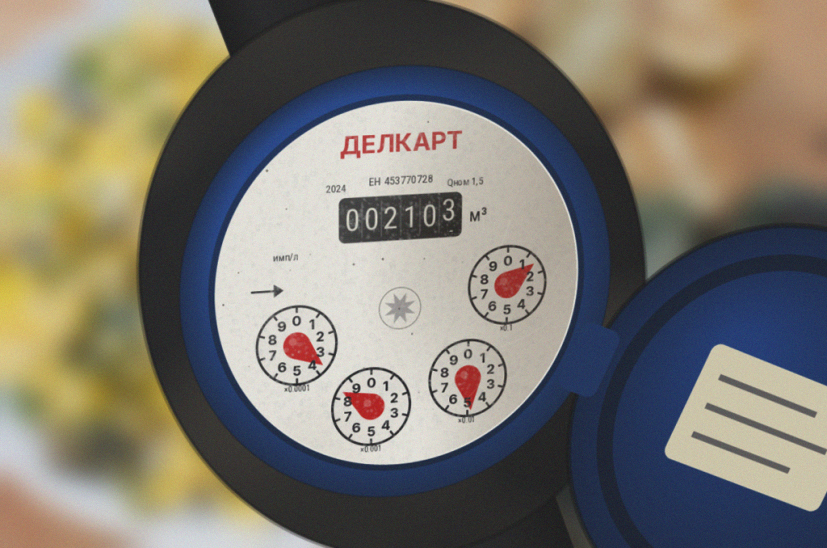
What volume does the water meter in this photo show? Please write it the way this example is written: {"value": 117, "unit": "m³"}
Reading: {"value": 2103.1483, "unit": "m³"}
